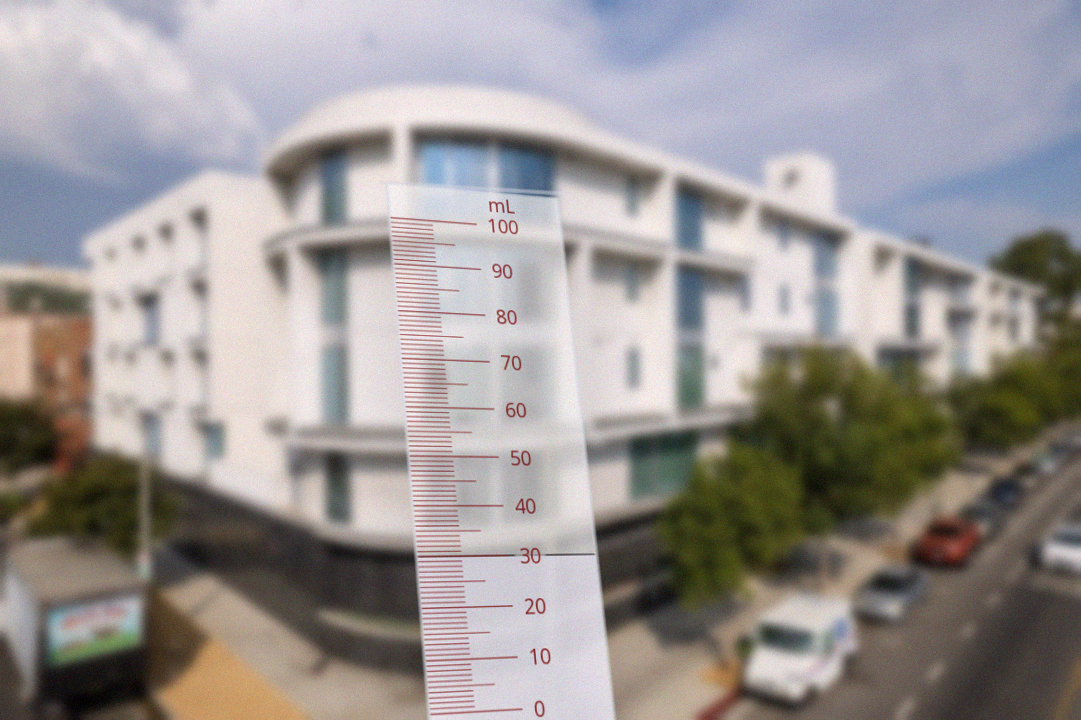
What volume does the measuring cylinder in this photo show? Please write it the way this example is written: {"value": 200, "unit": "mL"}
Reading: {"value": 30, "unit": "mL"}
